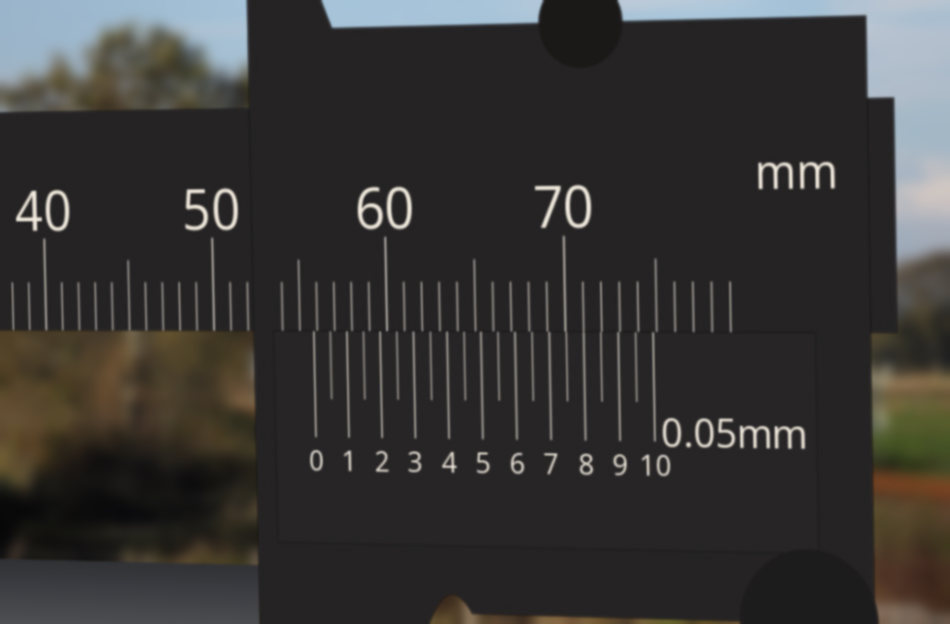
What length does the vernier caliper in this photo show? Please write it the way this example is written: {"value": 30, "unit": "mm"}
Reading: {"value": 55.8, "unit": "mm"}
